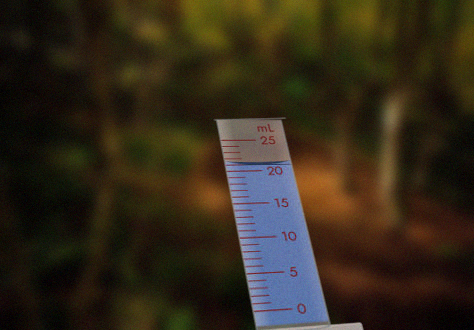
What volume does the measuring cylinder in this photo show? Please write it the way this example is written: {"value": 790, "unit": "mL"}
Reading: {"value": 21, "unit": "mL"}
